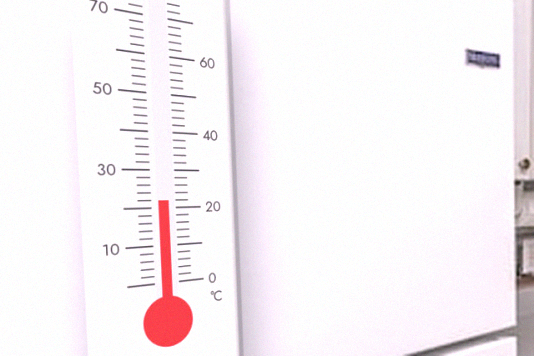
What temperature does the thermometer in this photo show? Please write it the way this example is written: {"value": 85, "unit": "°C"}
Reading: {"value": 22, "unit": "°C"}
